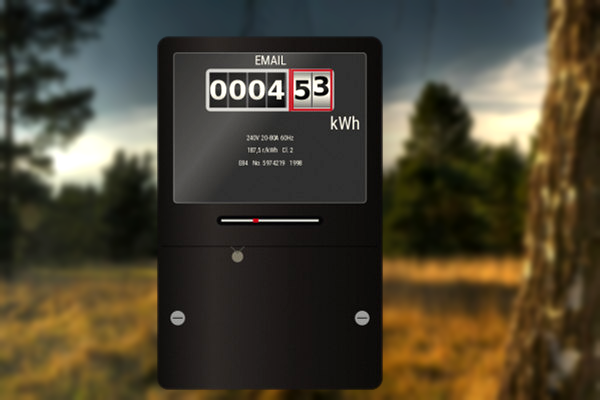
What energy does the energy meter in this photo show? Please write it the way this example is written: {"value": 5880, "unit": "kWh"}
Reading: {"value": 4.53, "unit": "kWh"}
